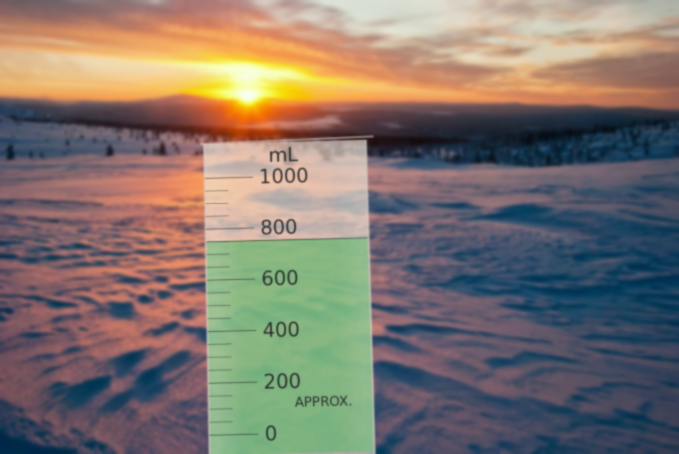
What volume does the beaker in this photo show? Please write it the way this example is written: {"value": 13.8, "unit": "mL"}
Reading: {"value": 750, "unit": "mL"}
